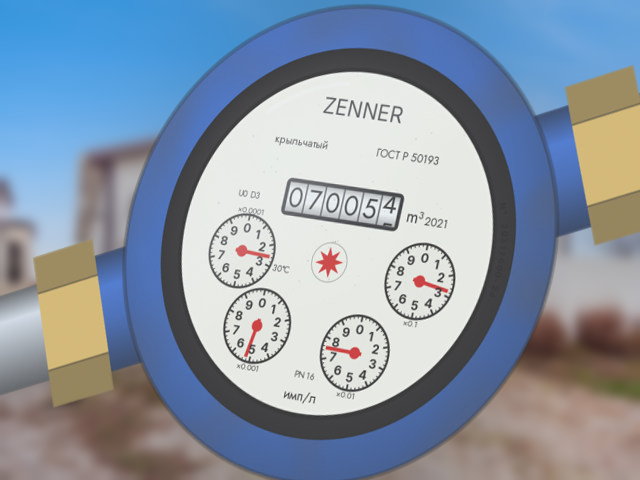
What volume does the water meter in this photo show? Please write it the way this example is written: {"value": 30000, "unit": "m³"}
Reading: {"value": 70054.2752, "unit": "m³"}
